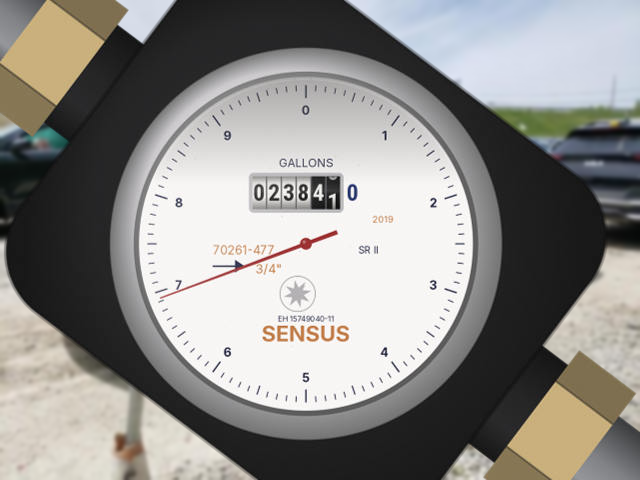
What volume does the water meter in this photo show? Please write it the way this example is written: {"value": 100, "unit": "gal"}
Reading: {"value": 238406.9, "unit": "gal"}
